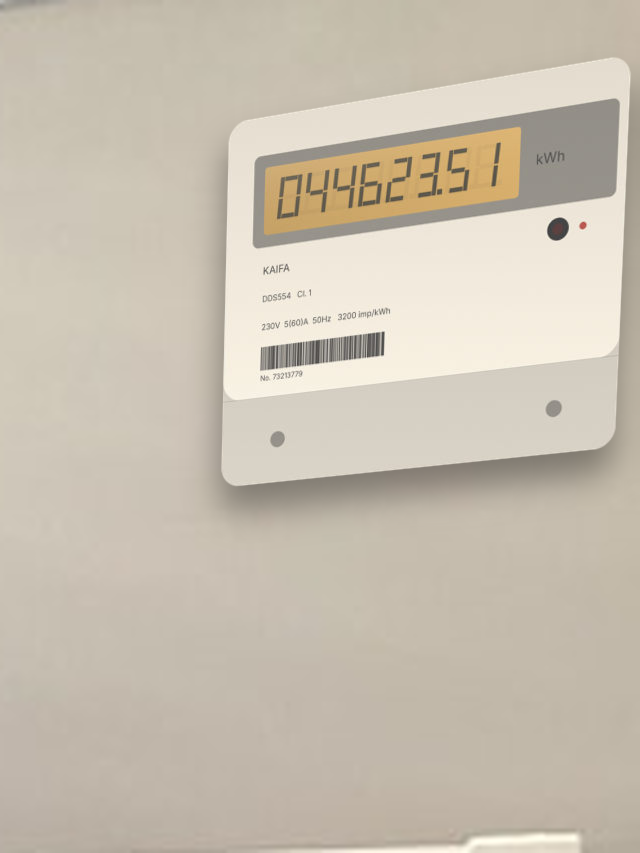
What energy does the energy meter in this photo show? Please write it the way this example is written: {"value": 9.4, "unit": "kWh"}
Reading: {"value": 44623.51, "unit": "kWh"}
